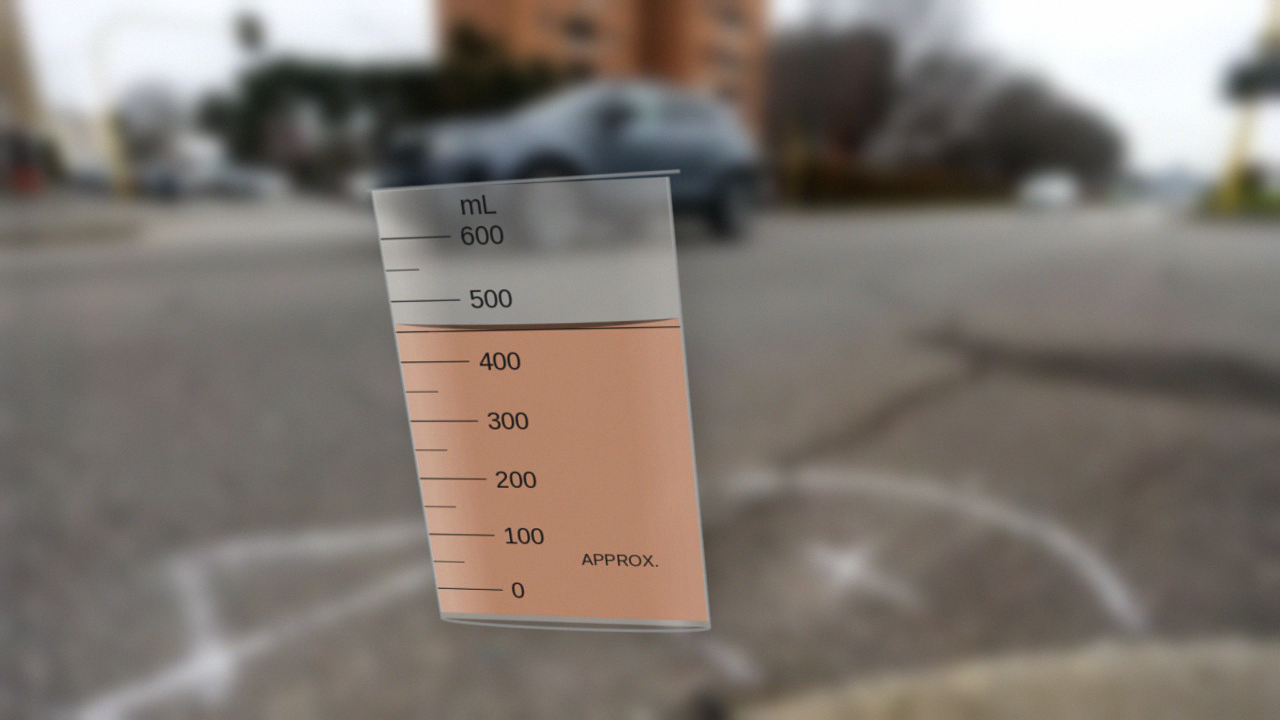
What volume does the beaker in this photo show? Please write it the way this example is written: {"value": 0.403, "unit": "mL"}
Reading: {"value": 450, "unit": "mL"}
